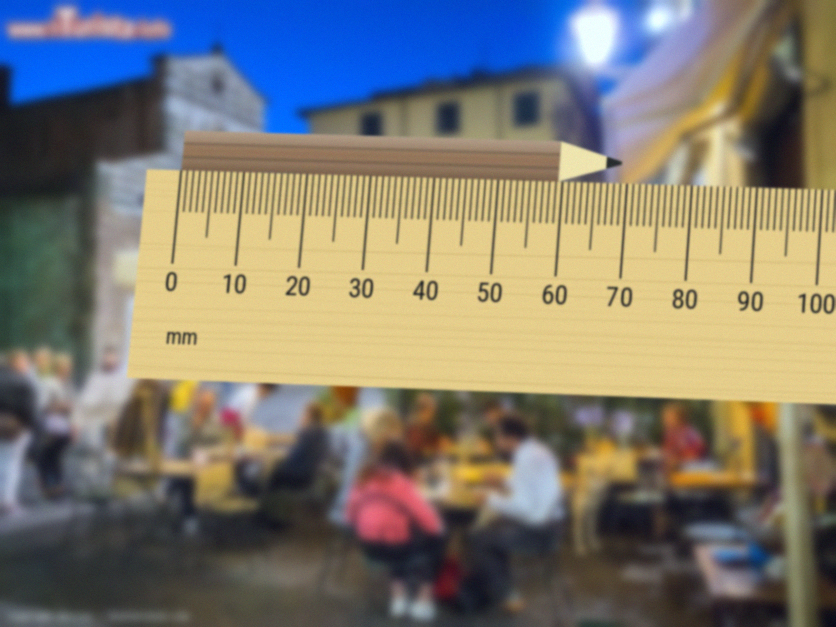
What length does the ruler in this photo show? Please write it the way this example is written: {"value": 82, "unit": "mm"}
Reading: {"value": 69, "unit": "mm"}
